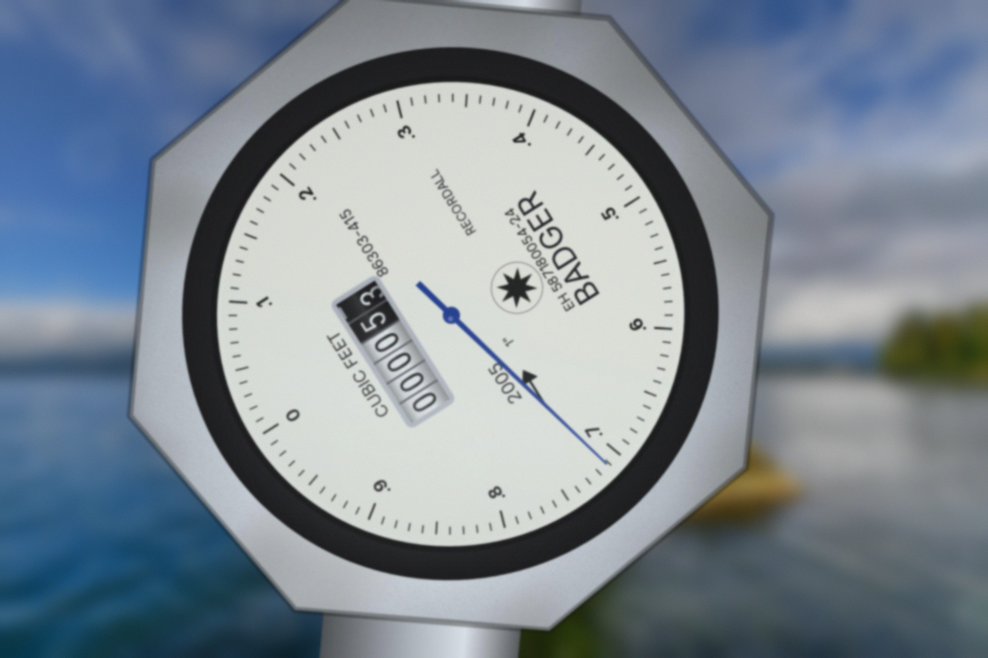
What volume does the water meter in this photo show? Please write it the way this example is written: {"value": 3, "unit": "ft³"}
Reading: {"value": 52.71, "unit": "ft³"}
